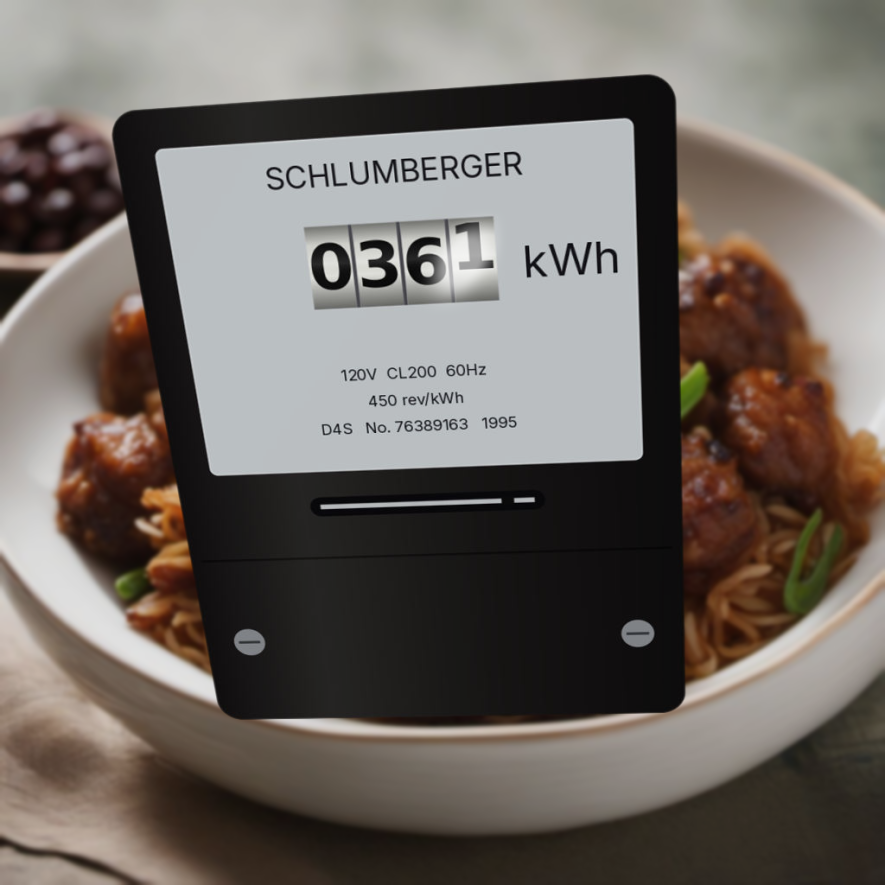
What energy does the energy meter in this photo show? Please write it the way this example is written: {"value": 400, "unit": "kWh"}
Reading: {"value": 361, "unit": "kWh"}
